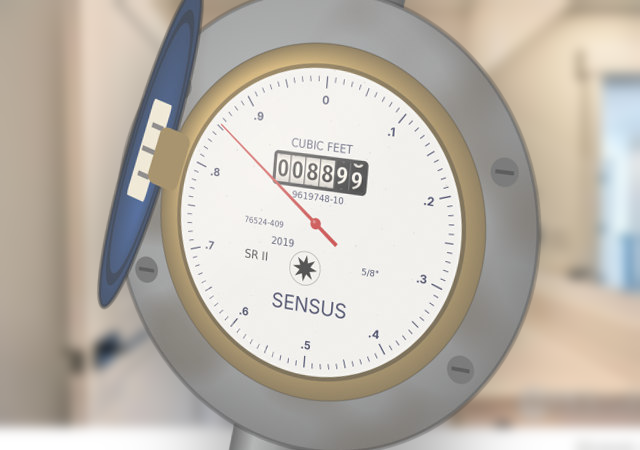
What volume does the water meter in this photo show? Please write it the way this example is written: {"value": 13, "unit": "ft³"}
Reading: {"value": 8898.85, "unit": "ft³"}
